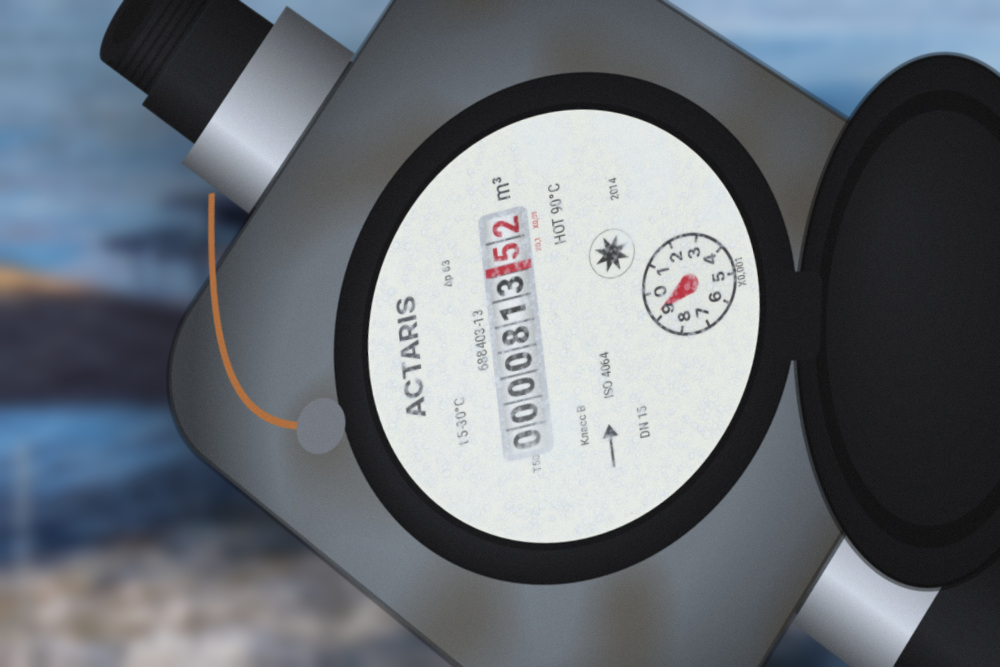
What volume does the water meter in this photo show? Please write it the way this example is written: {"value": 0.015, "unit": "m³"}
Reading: {"value": 813.519, "unit": "m³"}
